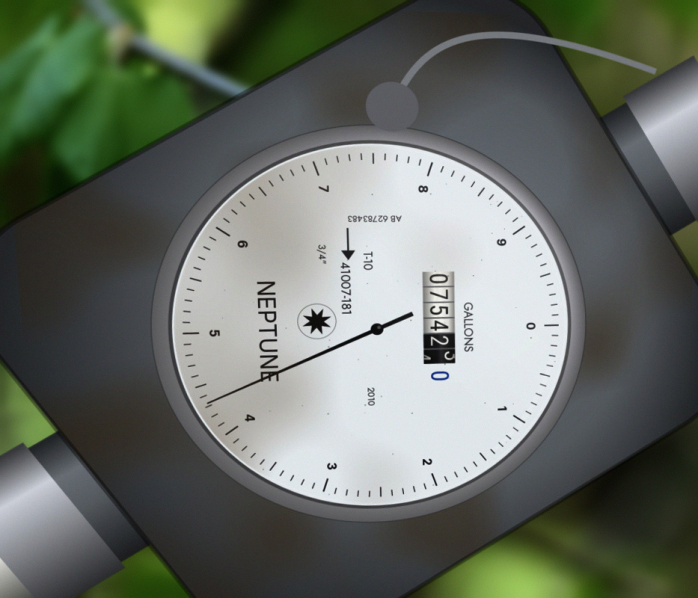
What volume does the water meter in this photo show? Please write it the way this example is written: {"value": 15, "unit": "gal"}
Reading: {"value": 754234.3, "unit": "gal"}
